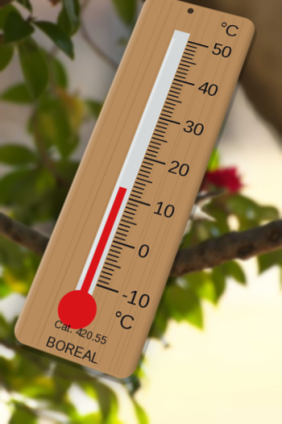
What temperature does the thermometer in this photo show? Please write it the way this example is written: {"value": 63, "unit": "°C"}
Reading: {"value": 12, "unit": "°C"}
